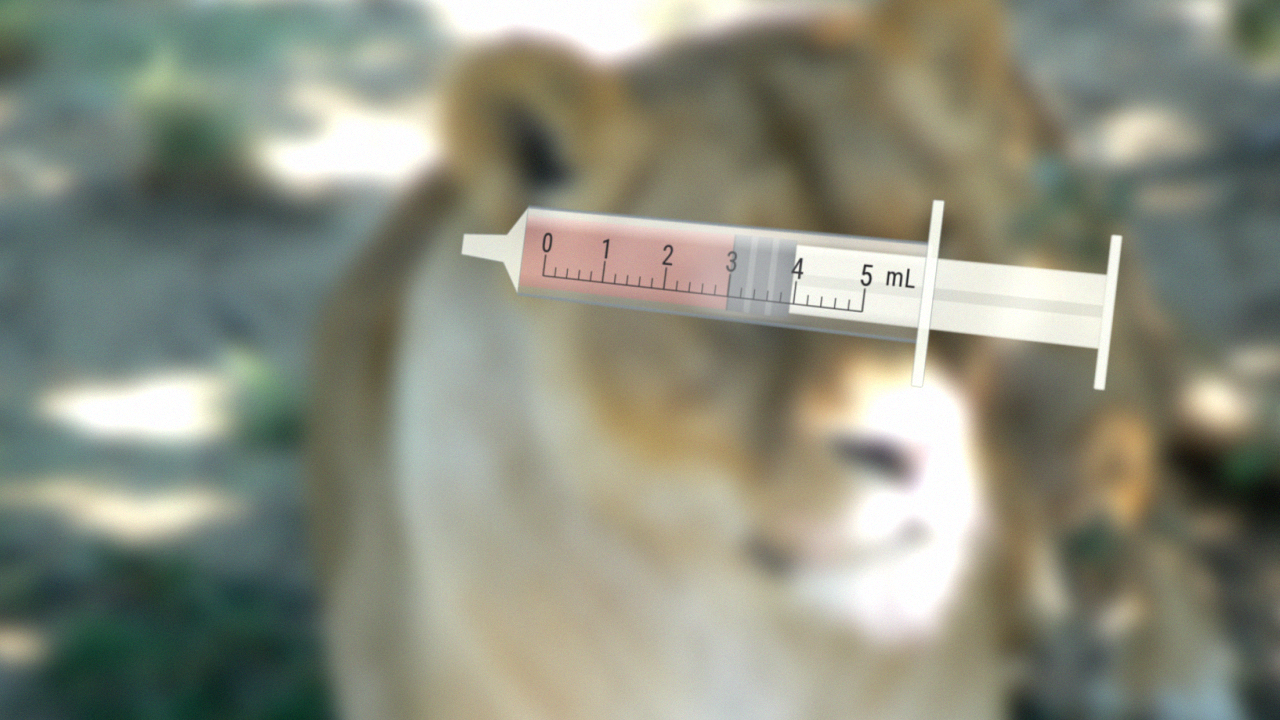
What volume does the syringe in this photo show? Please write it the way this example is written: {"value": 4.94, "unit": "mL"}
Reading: {"value": 3, "unit": "mL"}
